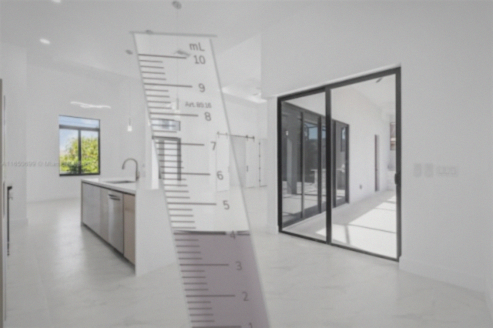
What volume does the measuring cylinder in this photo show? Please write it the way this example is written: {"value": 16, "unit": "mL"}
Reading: {"value": 4, "unit": "mL"}
